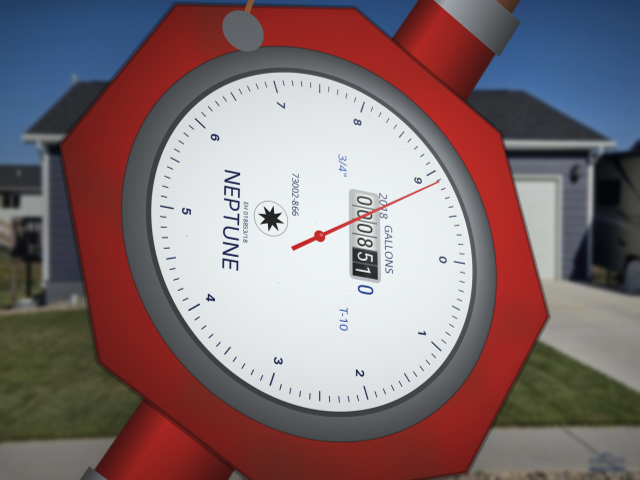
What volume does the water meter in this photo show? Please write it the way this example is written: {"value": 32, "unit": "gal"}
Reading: {"value": 8509.1, "unit": "gal"}
